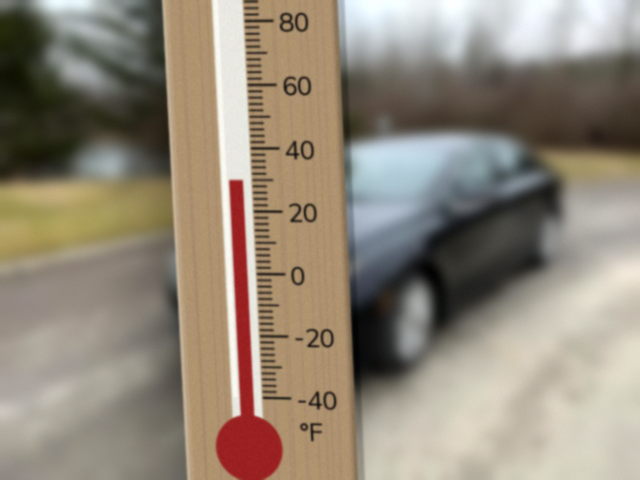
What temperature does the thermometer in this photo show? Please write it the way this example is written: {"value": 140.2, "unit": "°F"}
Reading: {"value": 30, "unit": "°F"}
